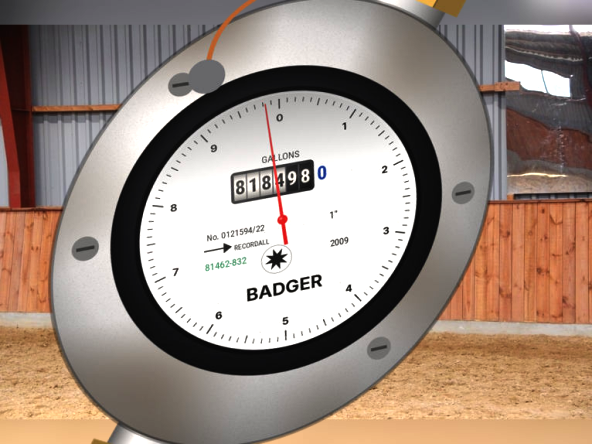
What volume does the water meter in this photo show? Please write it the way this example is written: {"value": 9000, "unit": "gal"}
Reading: {"value": 8184979.8, "unit": "gal"}
